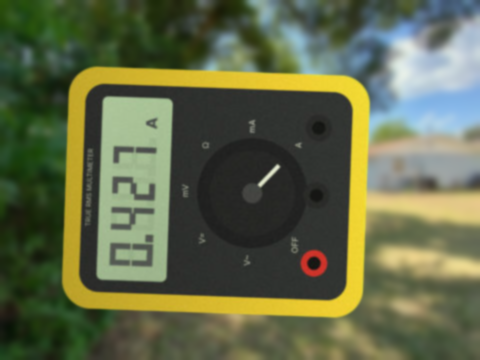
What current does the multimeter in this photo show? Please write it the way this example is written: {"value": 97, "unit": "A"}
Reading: {"value": 0.427, "unit": "A"}
